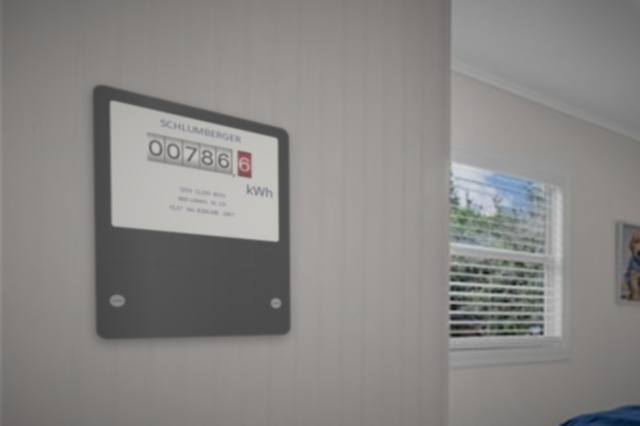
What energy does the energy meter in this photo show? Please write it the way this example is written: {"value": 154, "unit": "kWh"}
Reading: {"value": 786.6, "unit": "kWh"}
